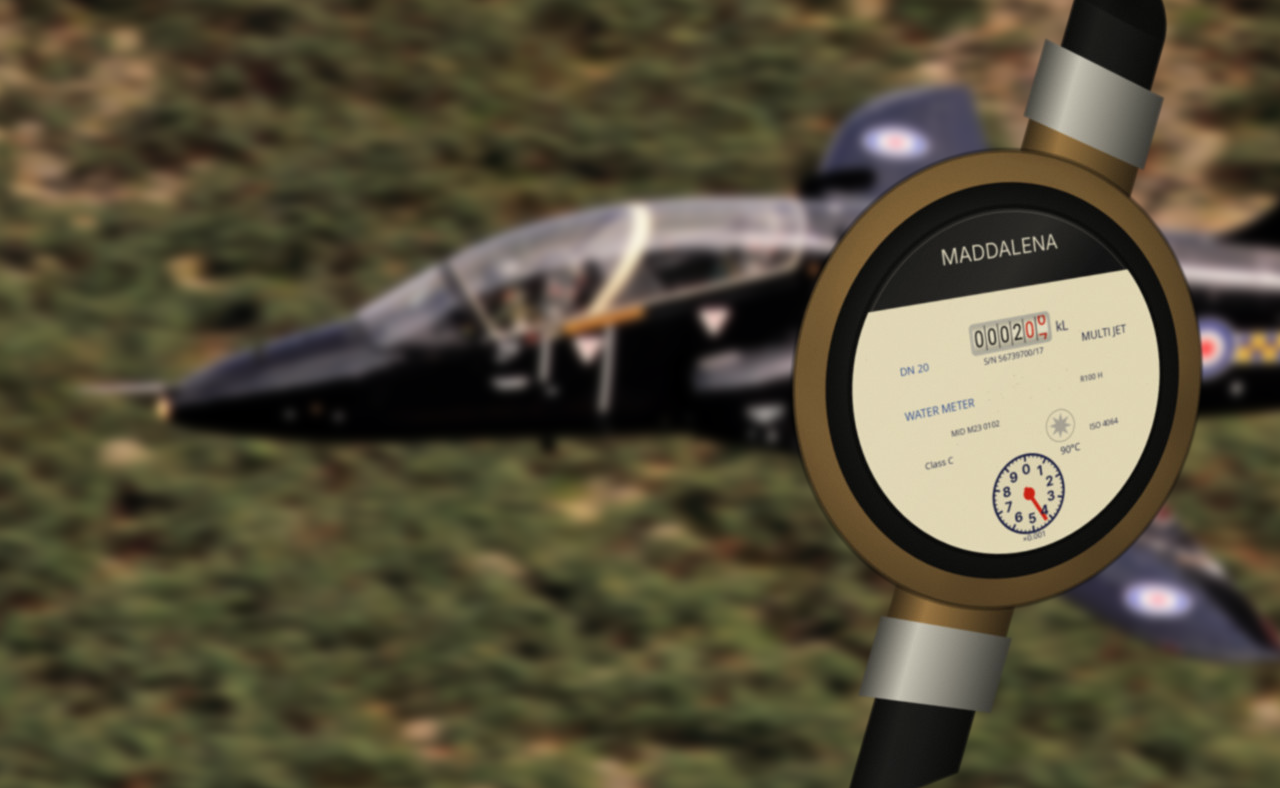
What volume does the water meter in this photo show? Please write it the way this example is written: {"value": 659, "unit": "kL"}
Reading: {"value": 2.064, "unit": "kL"}
